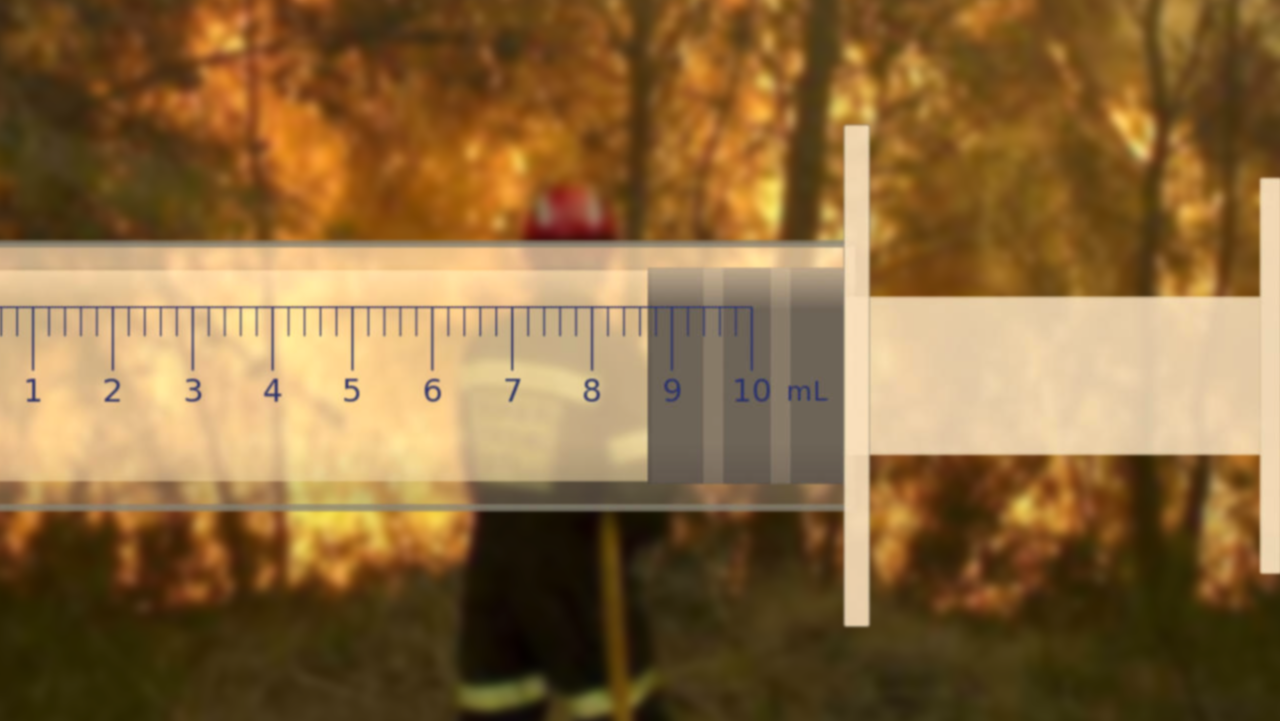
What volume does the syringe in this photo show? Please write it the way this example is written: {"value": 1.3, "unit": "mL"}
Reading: {"value": 8.7, "unit": "mL"}
